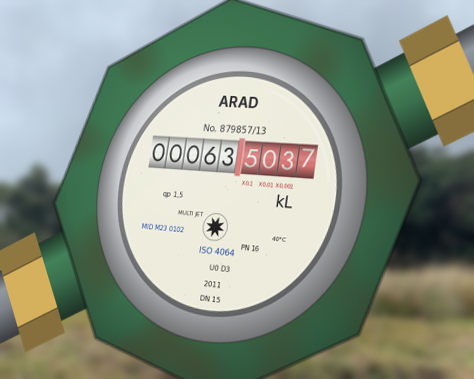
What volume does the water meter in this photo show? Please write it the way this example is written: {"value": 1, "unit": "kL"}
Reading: {"value": 63.5037, "unit": "kL"}
